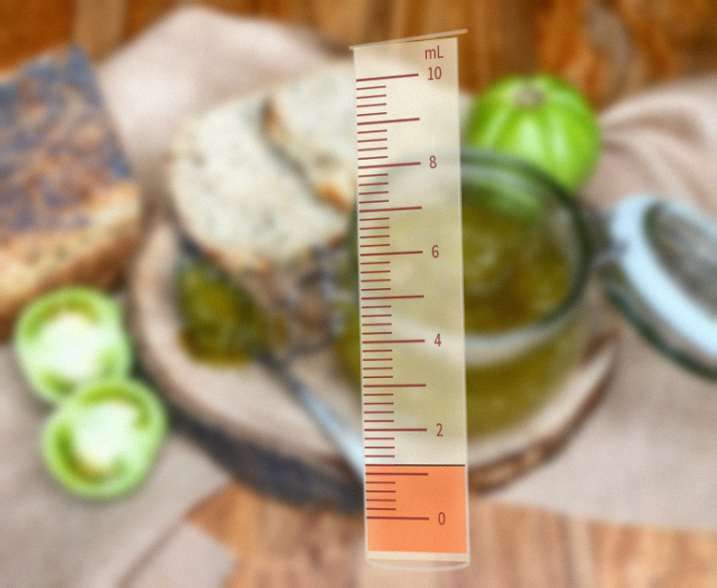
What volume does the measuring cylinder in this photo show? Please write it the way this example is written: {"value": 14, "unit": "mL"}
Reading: {"value": 1.2, "unit": "mL"}
